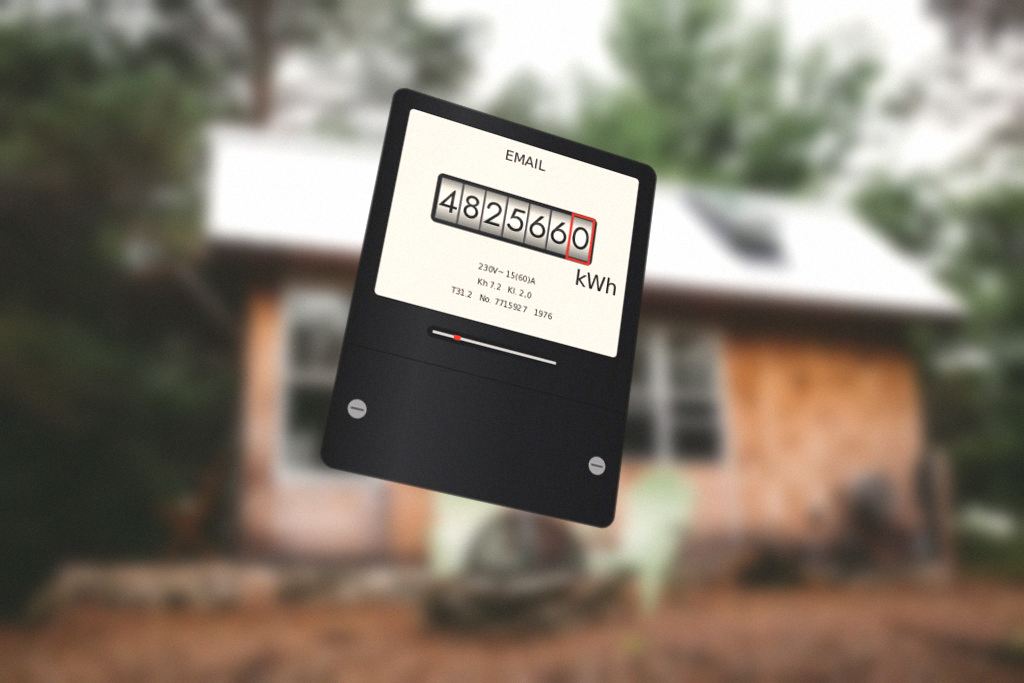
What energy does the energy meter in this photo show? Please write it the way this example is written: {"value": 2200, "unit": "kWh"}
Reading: {"value": 482566.0, "unit": "kWh"}
